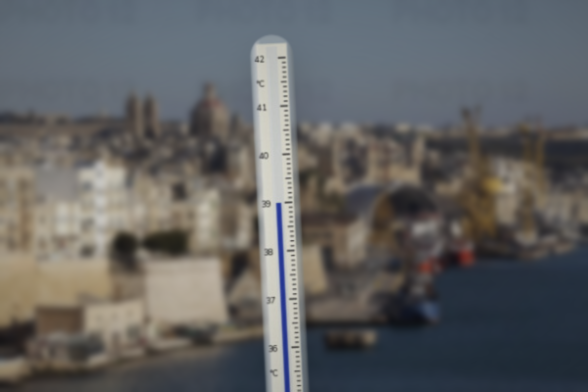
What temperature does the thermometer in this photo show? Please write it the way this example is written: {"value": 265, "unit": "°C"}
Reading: {"value": 39, "unit": "°C"}
